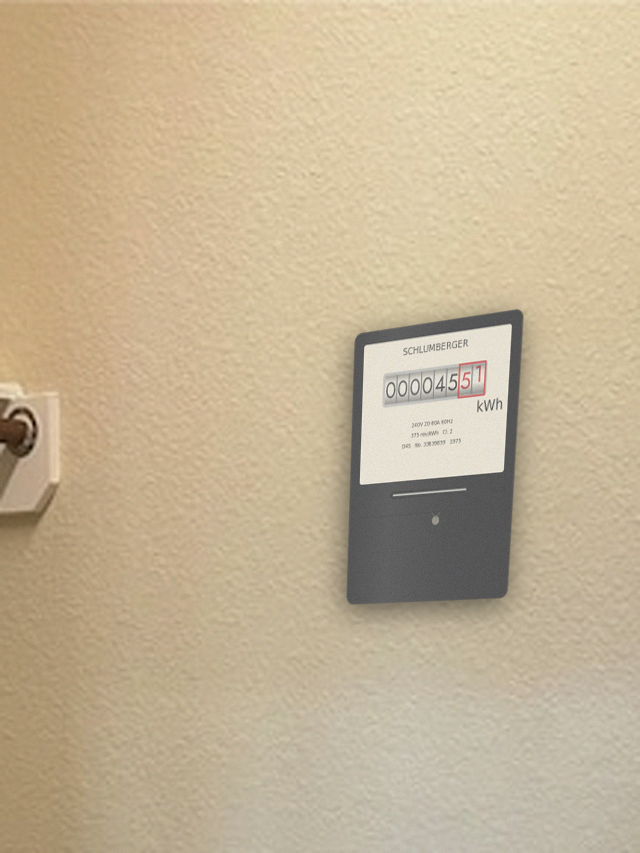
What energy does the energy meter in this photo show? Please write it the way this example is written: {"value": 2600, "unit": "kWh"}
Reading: {"value": 45.51, "unit": "kWh"}
